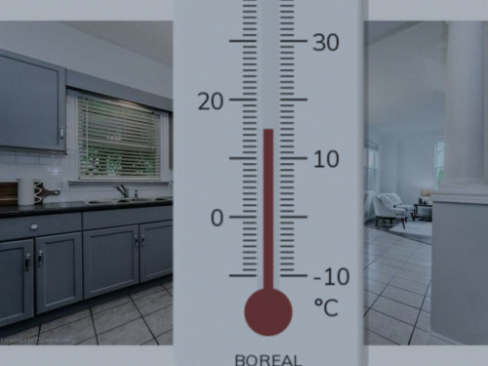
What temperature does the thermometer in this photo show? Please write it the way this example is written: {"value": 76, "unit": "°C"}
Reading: {"value": 15, "unit": "°C"}
